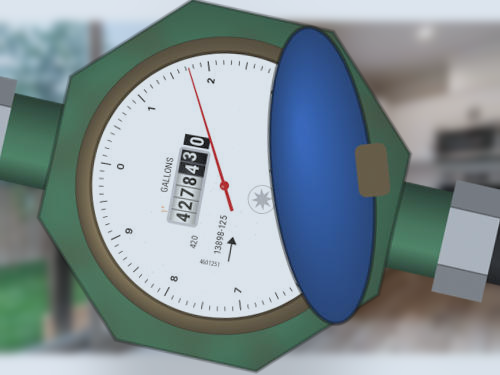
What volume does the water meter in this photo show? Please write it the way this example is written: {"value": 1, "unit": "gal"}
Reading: {"value": 4278431.7, "unit": "gal"}
